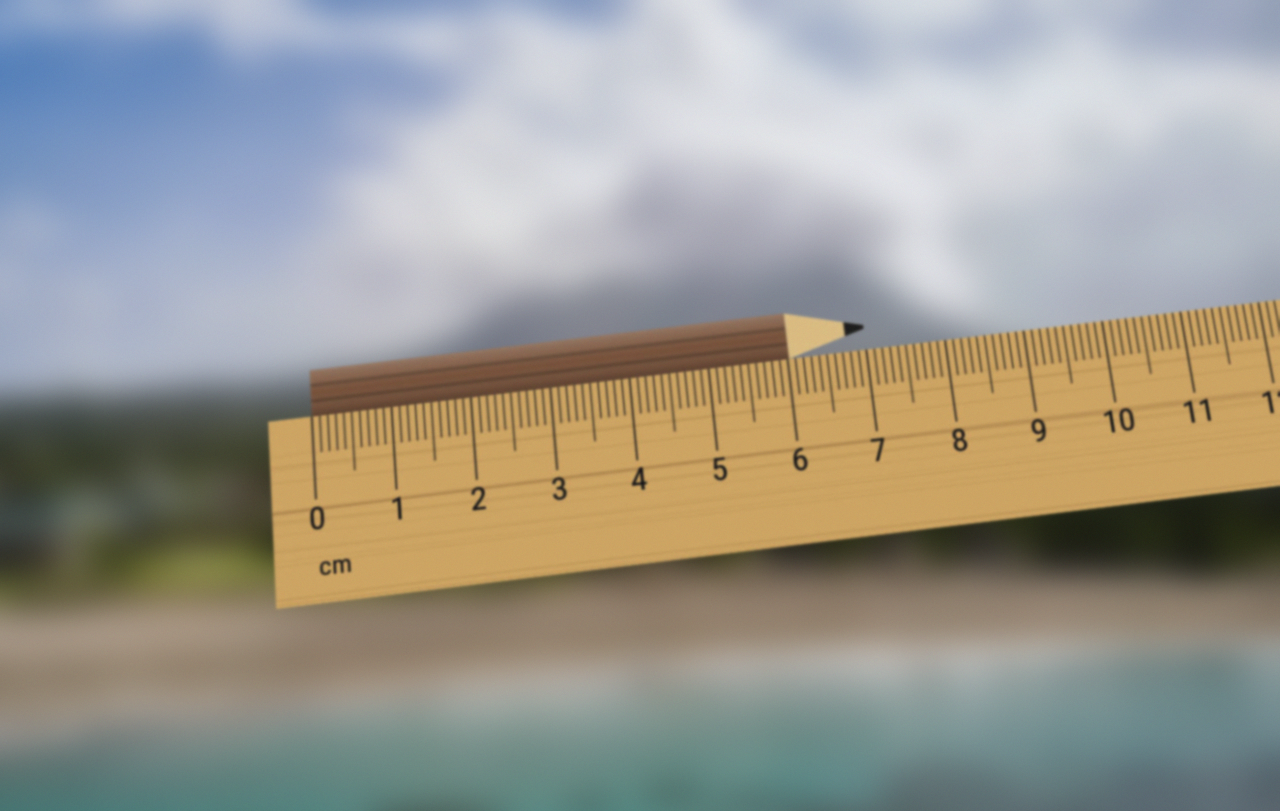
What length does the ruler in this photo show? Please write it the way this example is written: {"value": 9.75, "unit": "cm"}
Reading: {"value": 7, "unit": "cm"}
